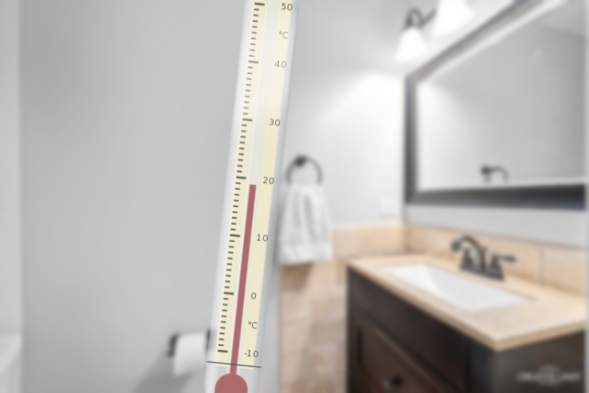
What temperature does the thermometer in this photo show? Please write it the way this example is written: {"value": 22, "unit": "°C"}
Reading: {"value": 19, "unit": "°C"}
